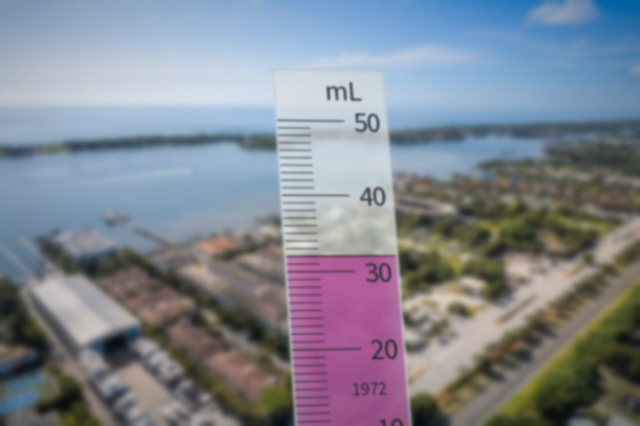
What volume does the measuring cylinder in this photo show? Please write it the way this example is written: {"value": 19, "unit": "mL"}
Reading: {"value": 32, "unit": "mL"}
